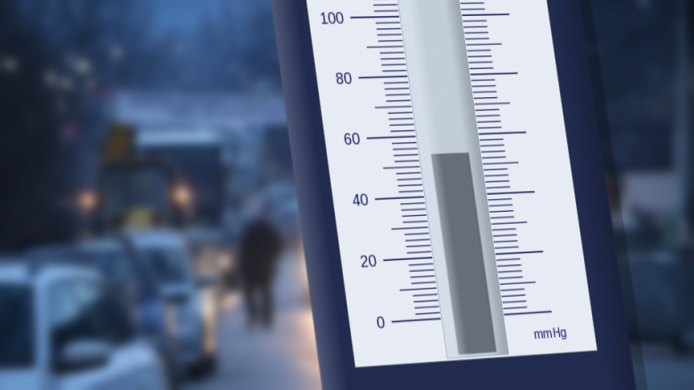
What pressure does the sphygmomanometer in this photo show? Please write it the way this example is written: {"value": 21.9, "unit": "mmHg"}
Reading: {"value": 54, "unit": "mmHg"}
